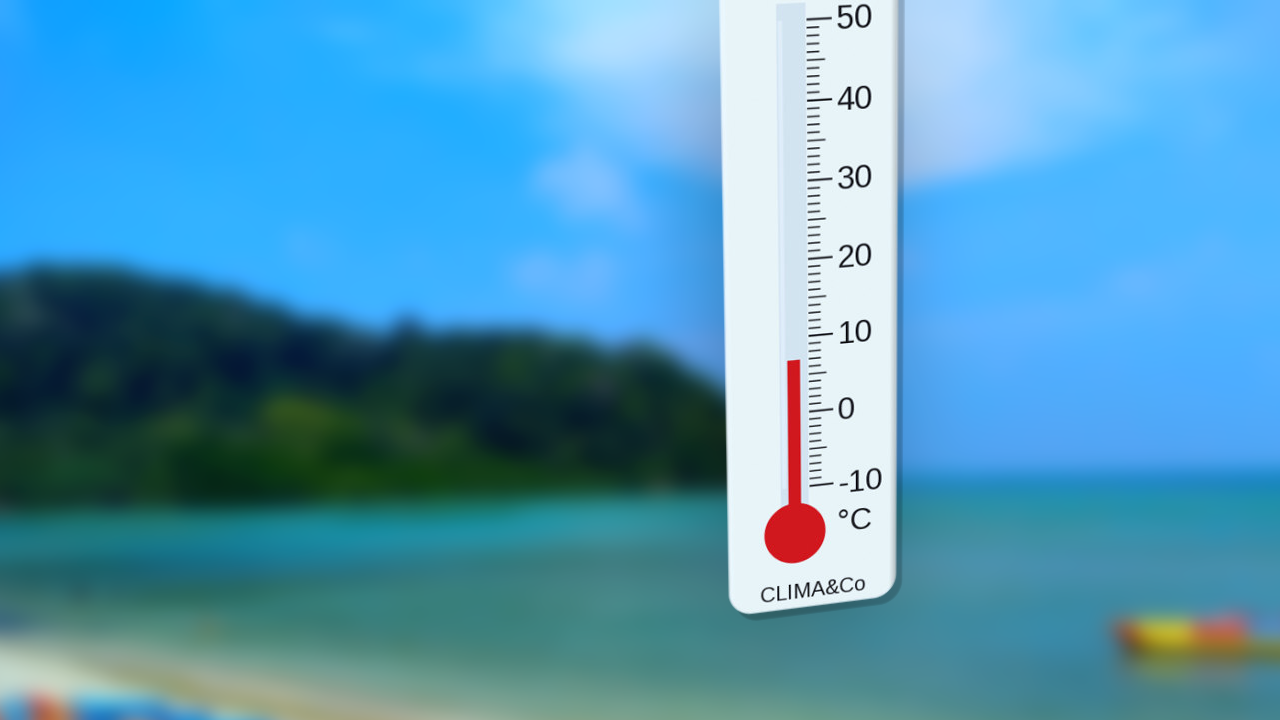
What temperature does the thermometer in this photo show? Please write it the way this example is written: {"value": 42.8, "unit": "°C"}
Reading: {"value": 7, "unit": "°C"}
